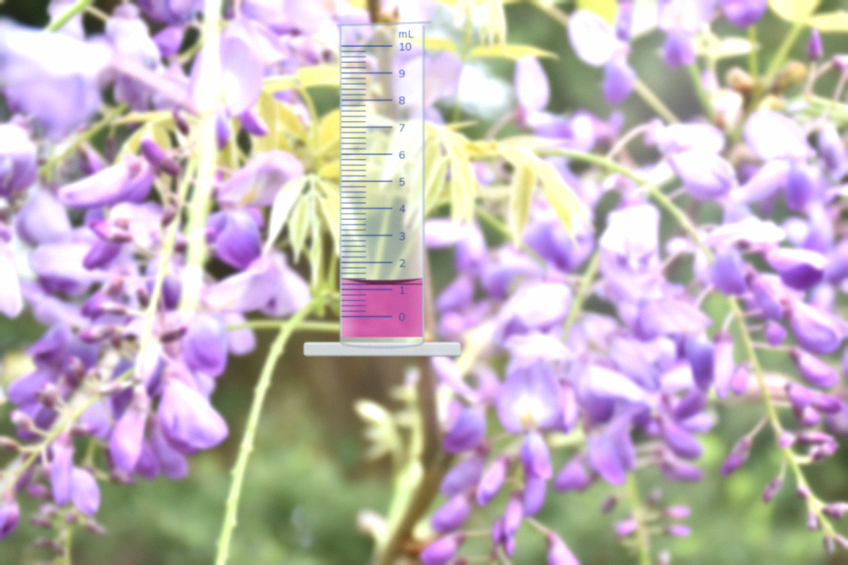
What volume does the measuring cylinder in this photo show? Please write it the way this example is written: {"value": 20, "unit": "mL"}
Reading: {"value": 1.2, "unit": "mL"}
